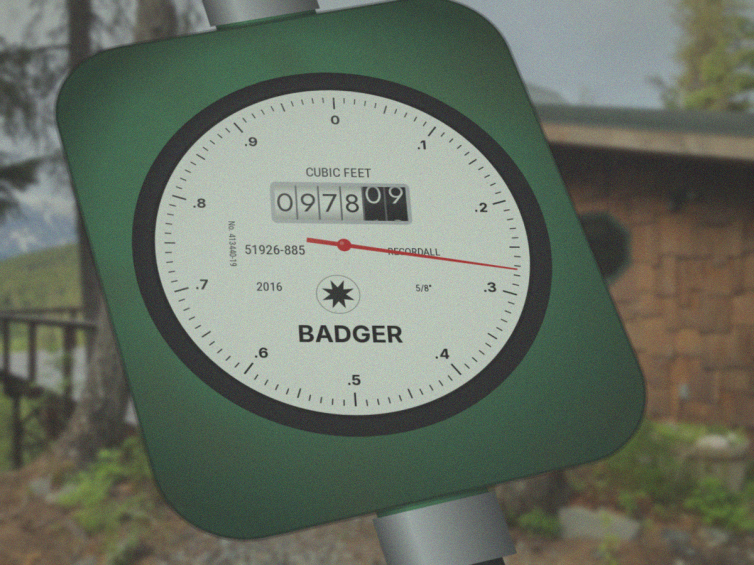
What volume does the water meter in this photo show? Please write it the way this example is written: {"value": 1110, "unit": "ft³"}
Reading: {"value": 97809.27, "unit": "ft³"}
